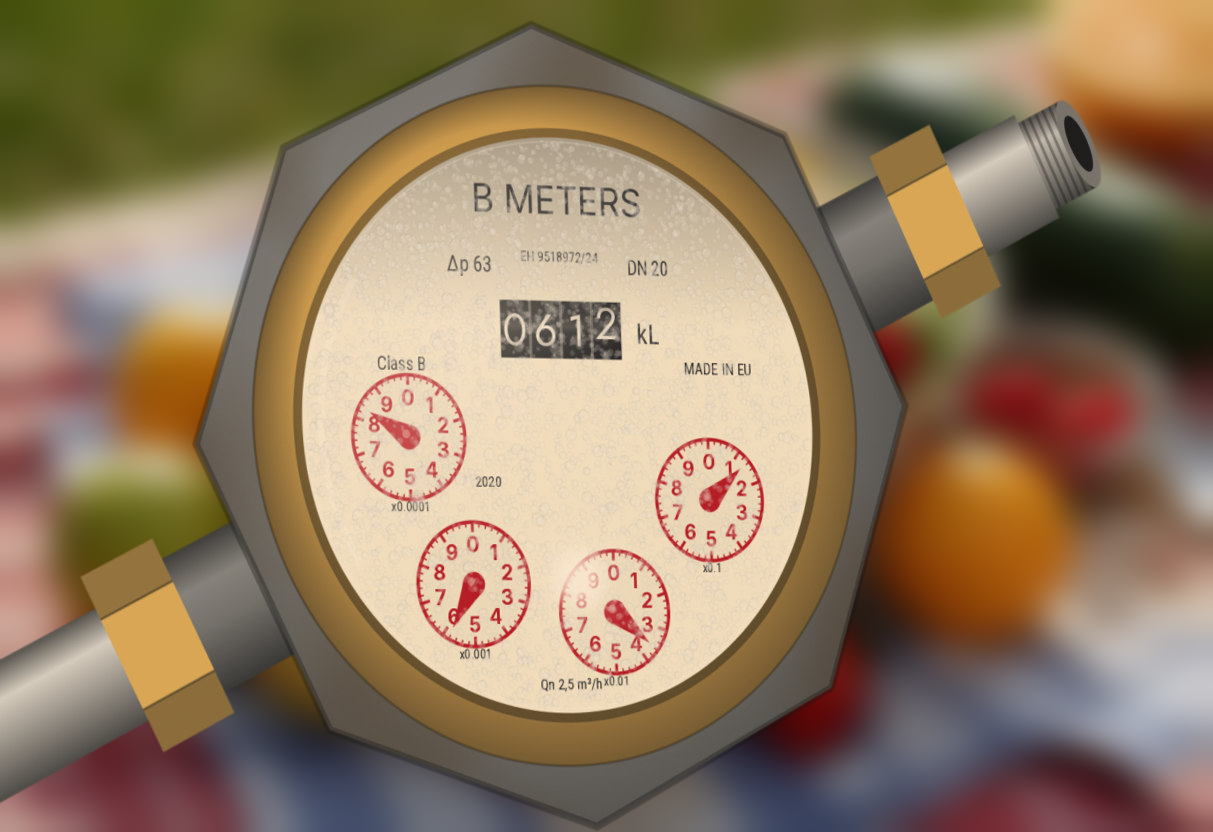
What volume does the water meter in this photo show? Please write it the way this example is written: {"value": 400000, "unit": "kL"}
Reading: {"value": 612.1358, "unit": "kL"}
